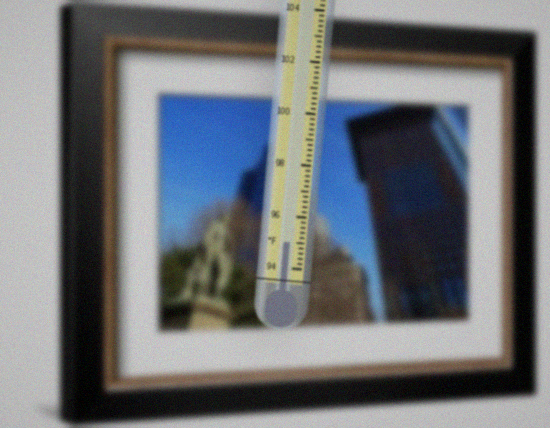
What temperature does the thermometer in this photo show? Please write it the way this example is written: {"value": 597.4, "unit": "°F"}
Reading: {"value": 95, "unit": "°F"}
